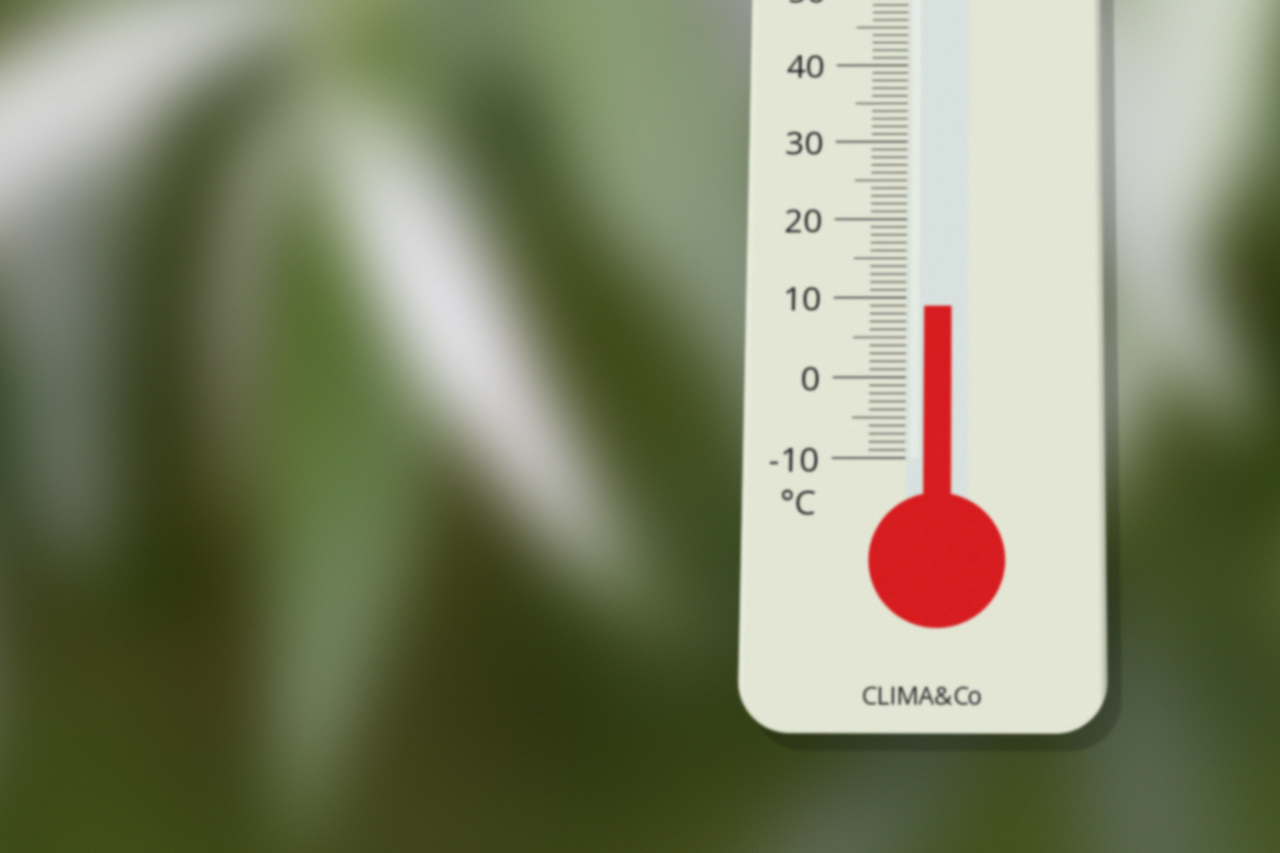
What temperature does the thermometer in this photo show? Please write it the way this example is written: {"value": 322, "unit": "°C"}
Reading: {"value": 9, "unit": "°C"}
